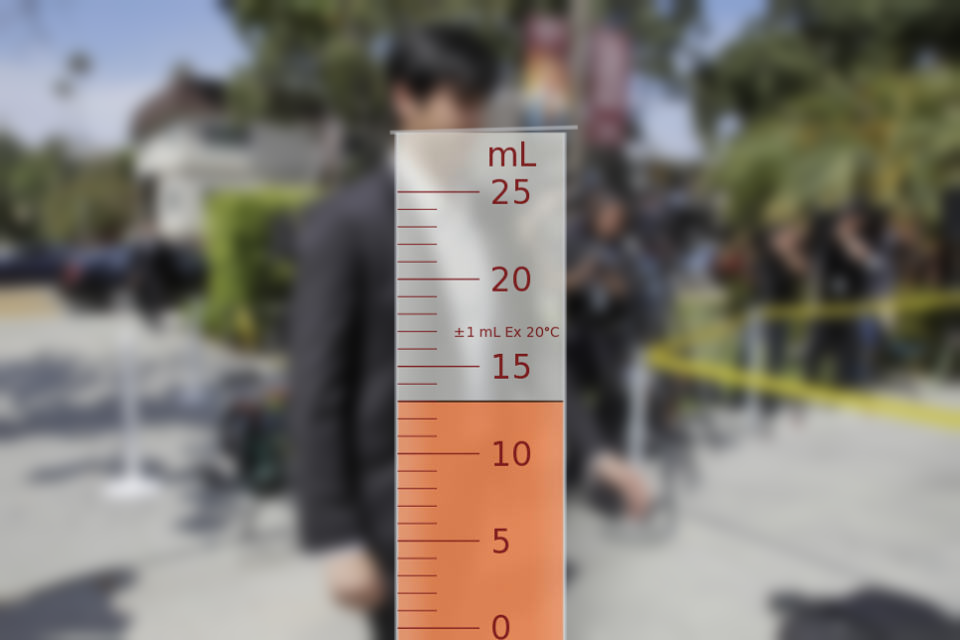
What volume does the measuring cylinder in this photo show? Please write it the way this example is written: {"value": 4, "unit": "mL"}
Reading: {"value": 13, "unit": "mL"}
